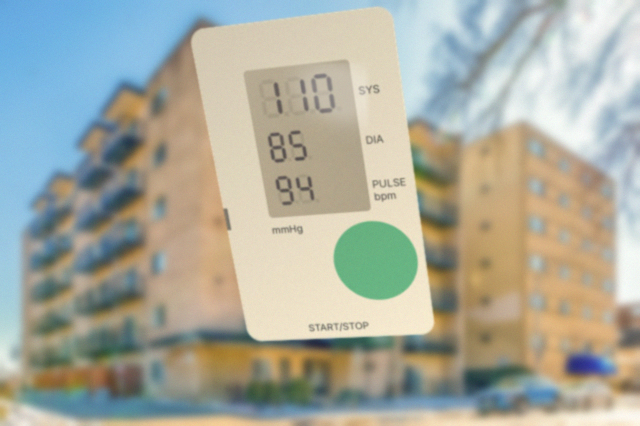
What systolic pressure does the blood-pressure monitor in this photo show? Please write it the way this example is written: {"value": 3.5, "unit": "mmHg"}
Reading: {"value": 110, "unit": "mmHg"}
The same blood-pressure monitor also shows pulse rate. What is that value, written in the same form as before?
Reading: {"value": 94, "unit": "bpm"}
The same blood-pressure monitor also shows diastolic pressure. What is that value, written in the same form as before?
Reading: {"value": 85, "unit": "mmHg"}
